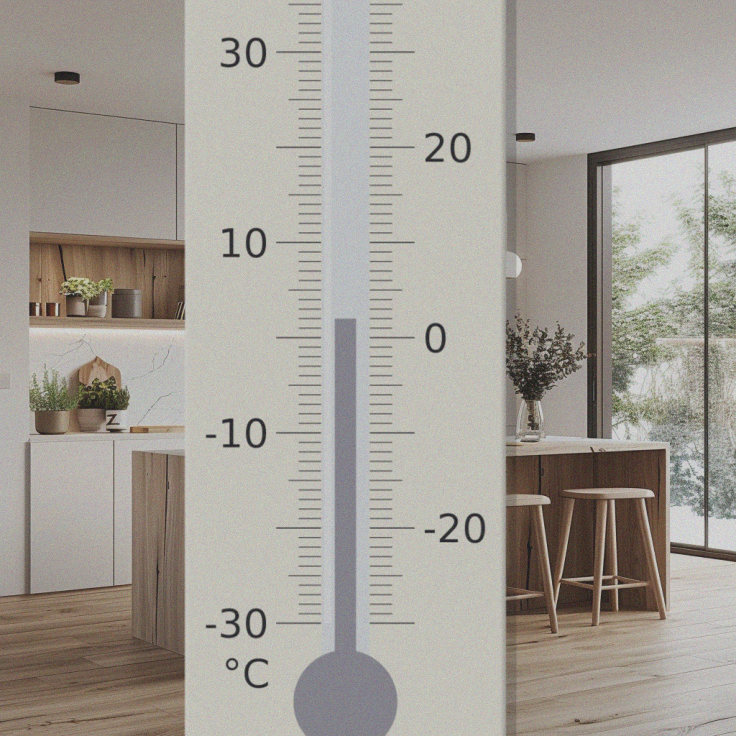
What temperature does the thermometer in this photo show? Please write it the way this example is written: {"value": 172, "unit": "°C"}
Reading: {"value": 2, "unit": "°C"}
